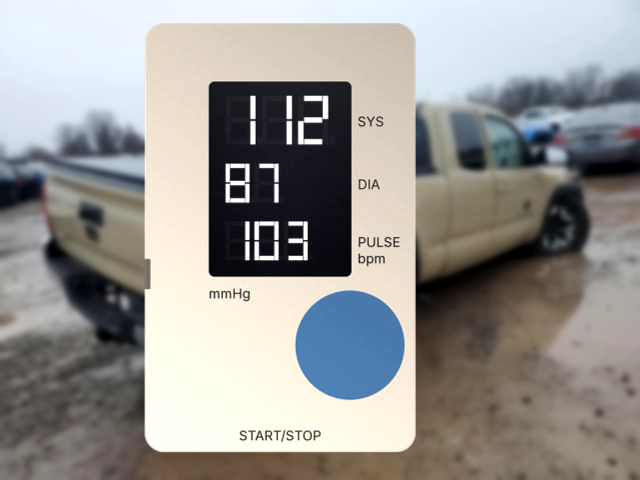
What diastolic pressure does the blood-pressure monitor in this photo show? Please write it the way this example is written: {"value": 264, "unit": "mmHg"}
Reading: {"value": 87, "unit": "mmHg"}
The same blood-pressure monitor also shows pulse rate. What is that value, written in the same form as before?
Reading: {"value": 103, "unit": "bpm"}
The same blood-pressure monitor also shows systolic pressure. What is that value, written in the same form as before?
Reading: {"value": 112, "unit": "mmHg"}
